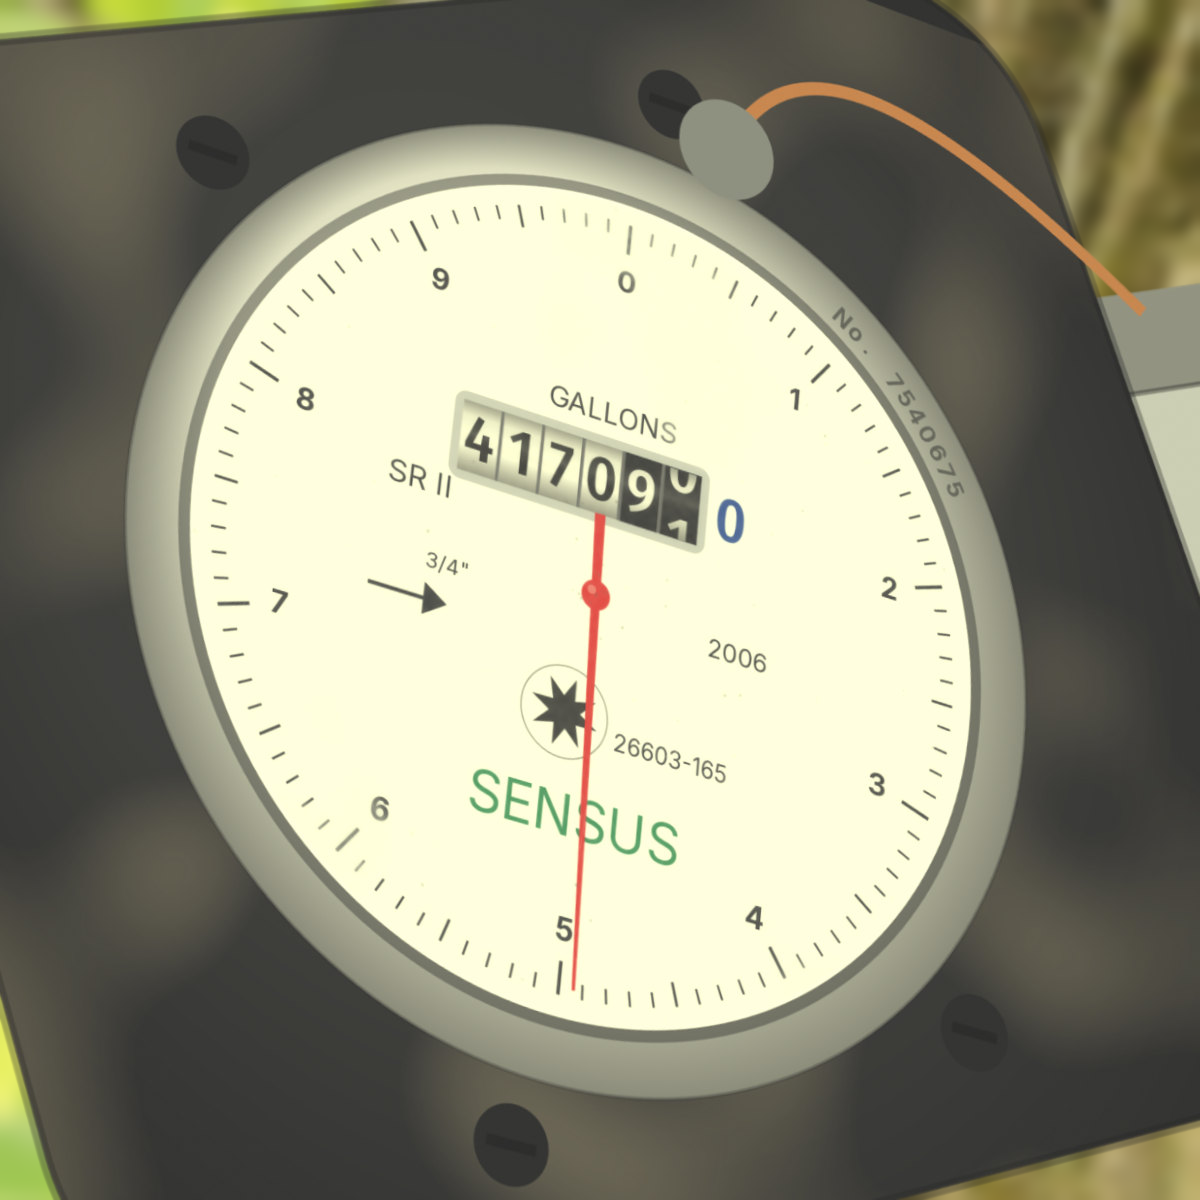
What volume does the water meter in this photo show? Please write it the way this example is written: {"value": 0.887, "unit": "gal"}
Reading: {"value": 4170904.9, "unit": "gal"}
